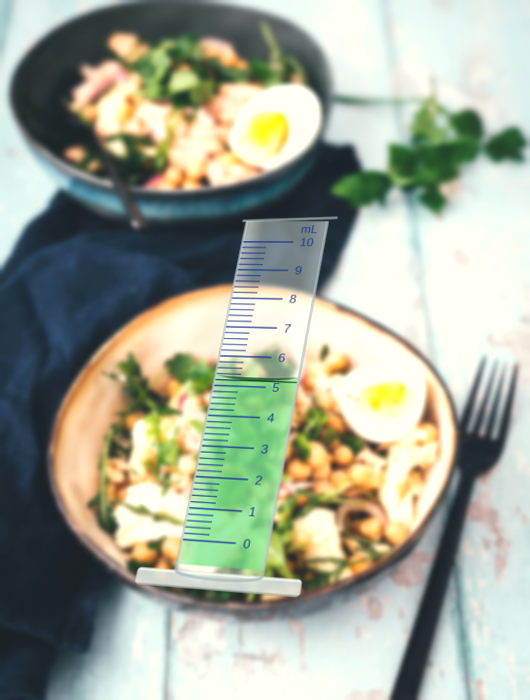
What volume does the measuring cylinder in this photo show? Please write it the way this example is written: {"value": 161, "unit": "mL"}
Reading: {"value": 5.2, "unit": "mL"}
